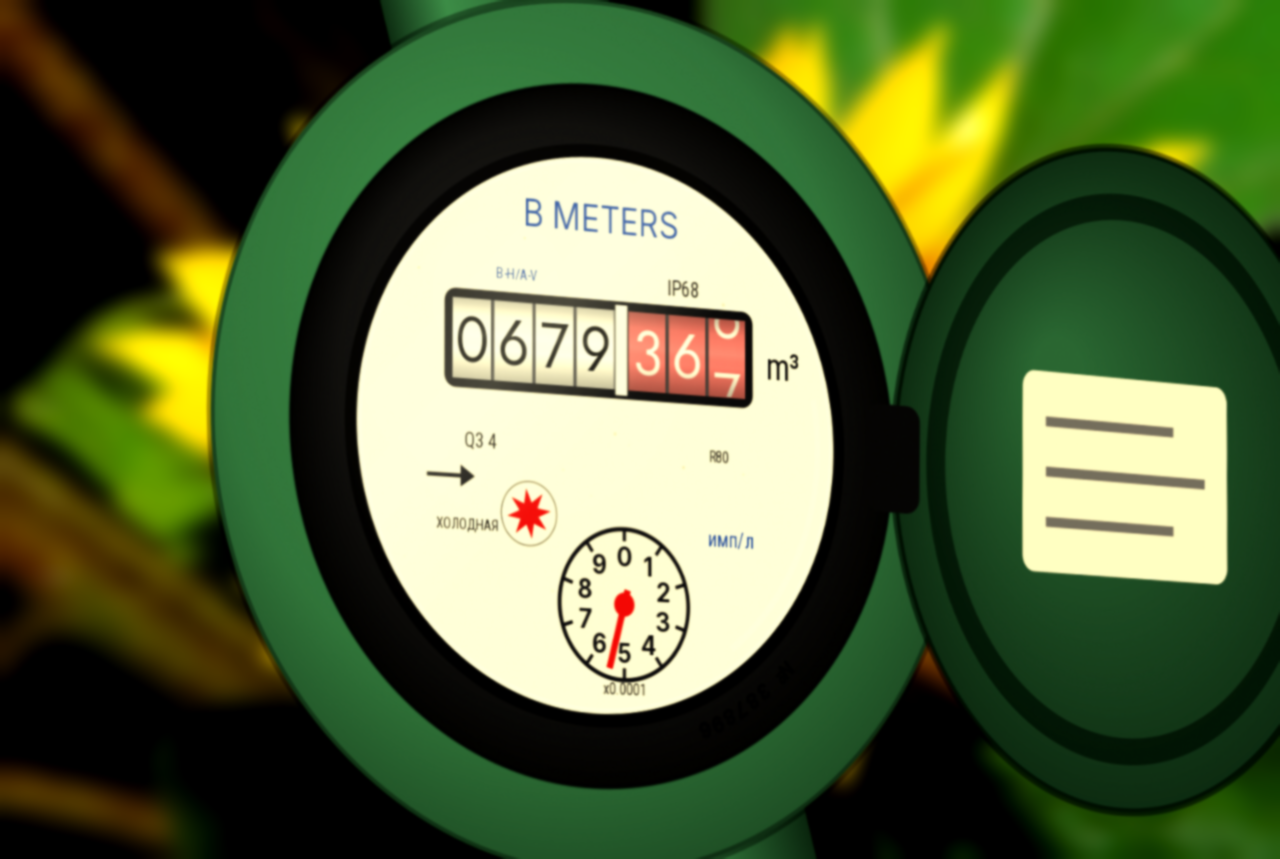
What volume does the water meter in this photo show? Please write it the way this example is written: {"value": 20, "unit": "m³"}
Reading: {"value": 679.3665, "unit": "m³"}
